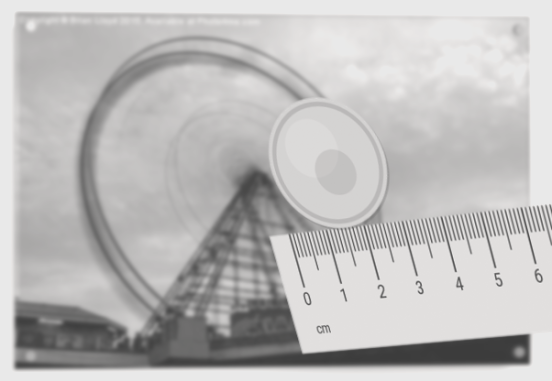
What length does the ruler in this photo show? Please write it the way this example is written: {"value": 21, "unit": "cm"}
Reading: {"value": 3, "unit": "cm"}
